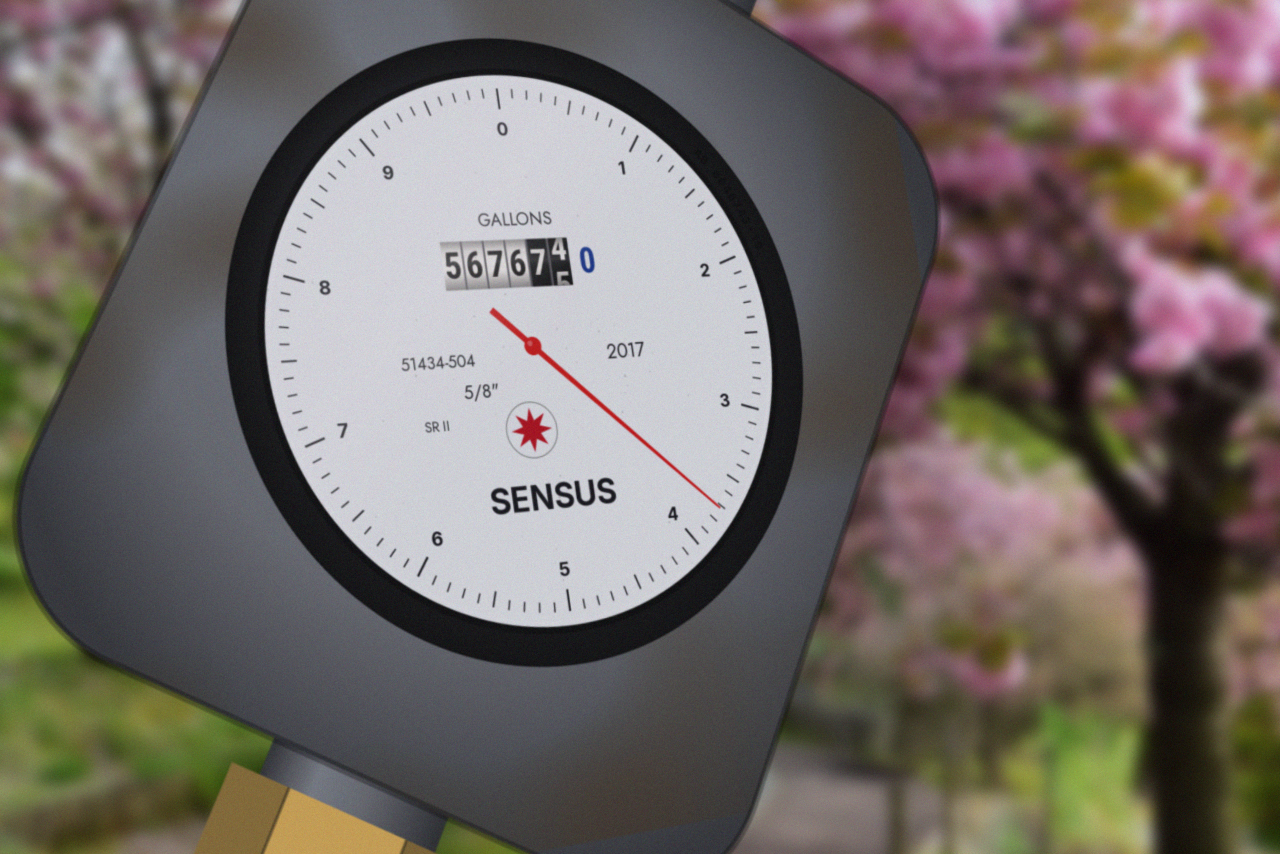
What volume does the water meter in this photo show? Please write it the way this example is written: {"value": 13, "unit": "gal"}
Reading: {"value": 5676743.7, "unit": "gal"}
